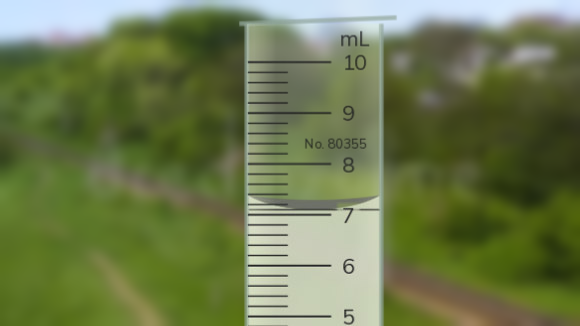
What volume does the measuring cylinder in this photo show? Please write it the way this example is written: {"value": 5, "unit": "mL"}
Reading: {"value": 7.1, "unit": "mL"}
